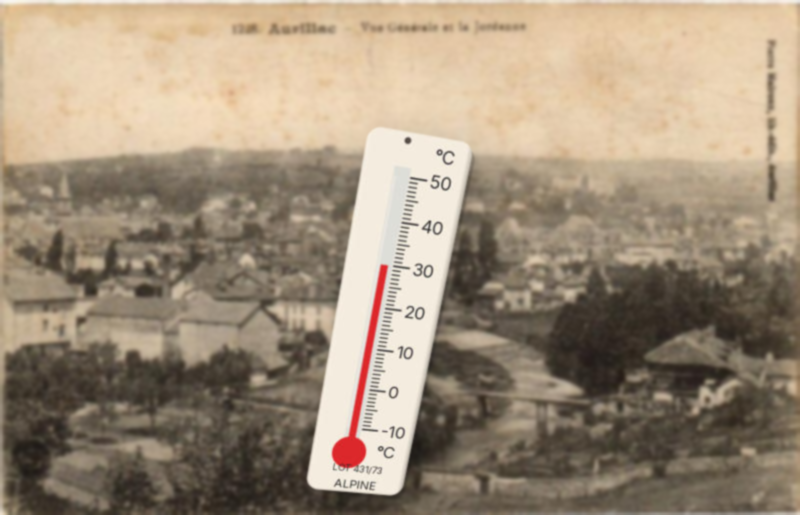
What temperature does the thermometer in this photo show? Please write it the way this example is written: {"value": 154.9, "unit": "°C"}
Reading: {"value": 30, "unit": "°C"}
